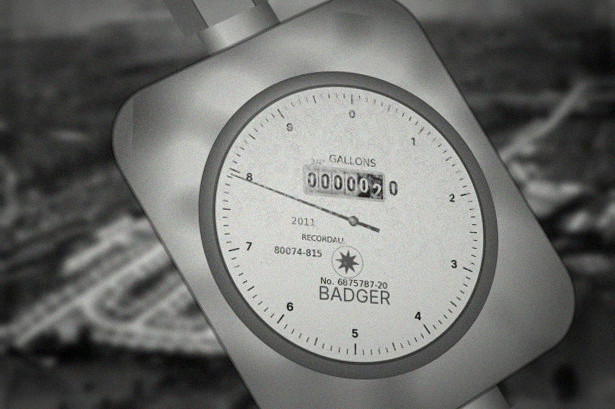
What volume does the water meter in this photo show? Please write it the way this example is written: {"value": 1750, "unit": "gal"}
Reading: {"value": 17.9, "unit": "gal"}
